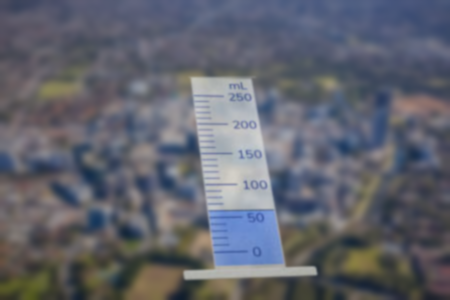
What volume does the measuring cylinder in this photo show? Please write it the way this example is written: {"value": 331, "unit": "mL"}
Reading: {"value": 60, "unit": "mL"}
